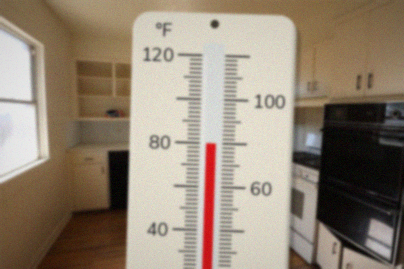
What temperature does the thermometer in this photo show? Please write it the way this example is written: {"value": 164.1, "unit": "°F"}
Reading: {"value": 80, "unit": "°F"}
